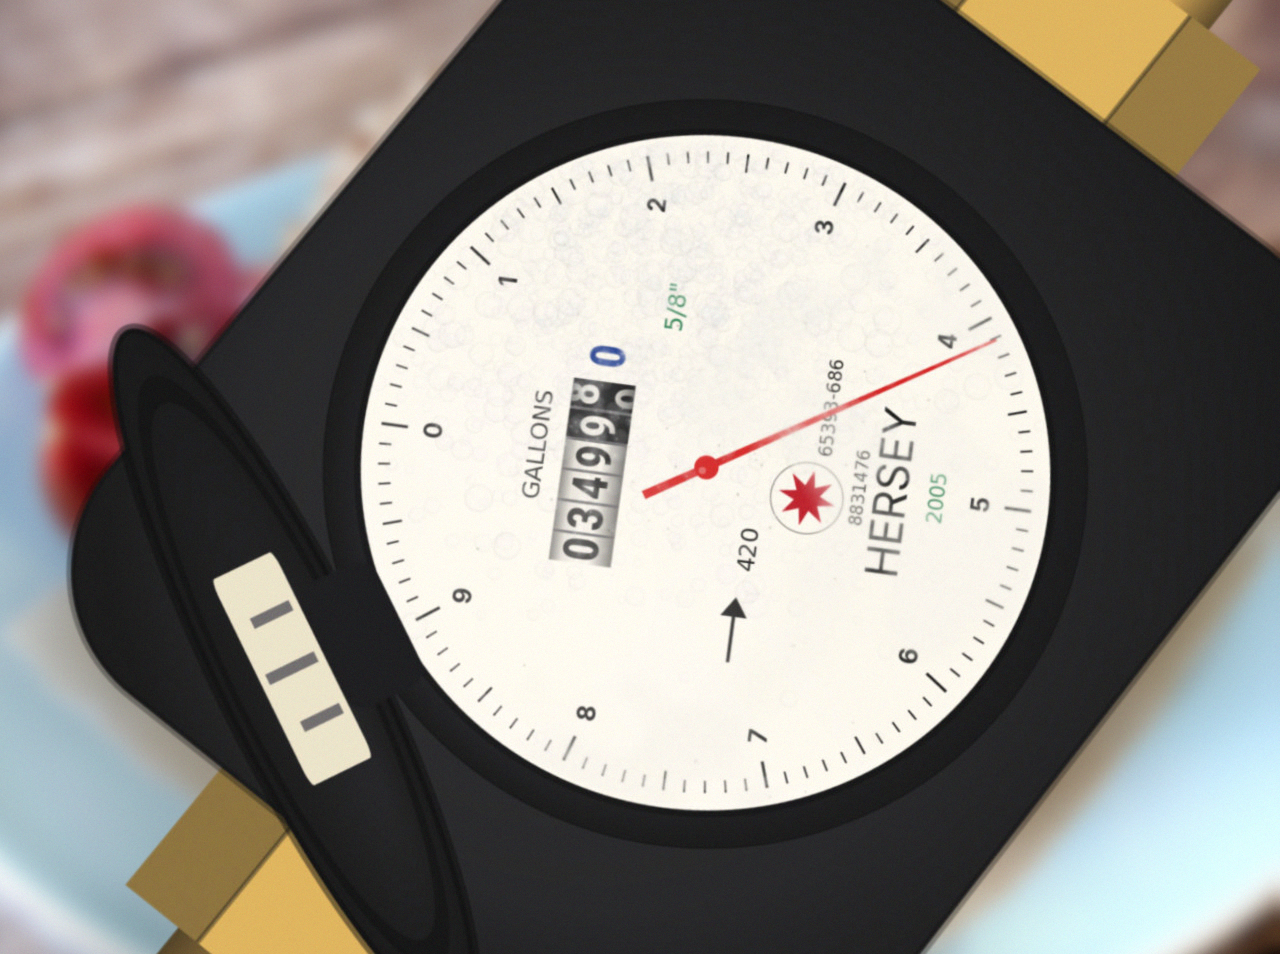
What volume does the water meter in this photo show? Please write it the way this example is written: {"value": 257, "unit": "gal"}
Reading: {"value": 349984.1, "unit": "gal"}
